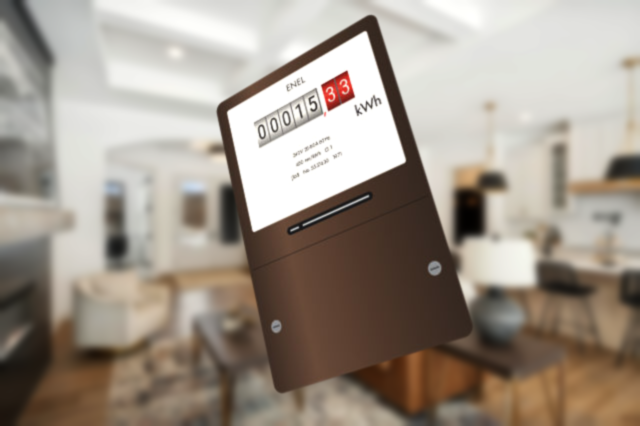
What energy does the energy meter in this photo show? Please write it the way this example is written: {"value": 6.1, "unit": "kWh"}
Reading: {"value": 15.33, "unit": "kWh"}
